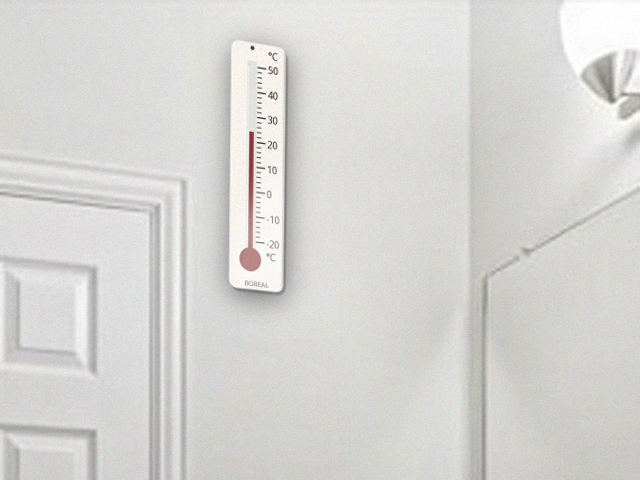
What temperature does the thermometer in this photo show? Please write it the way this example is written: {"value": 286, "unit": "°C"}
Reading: {"value": 24, "unit": "°C"}
